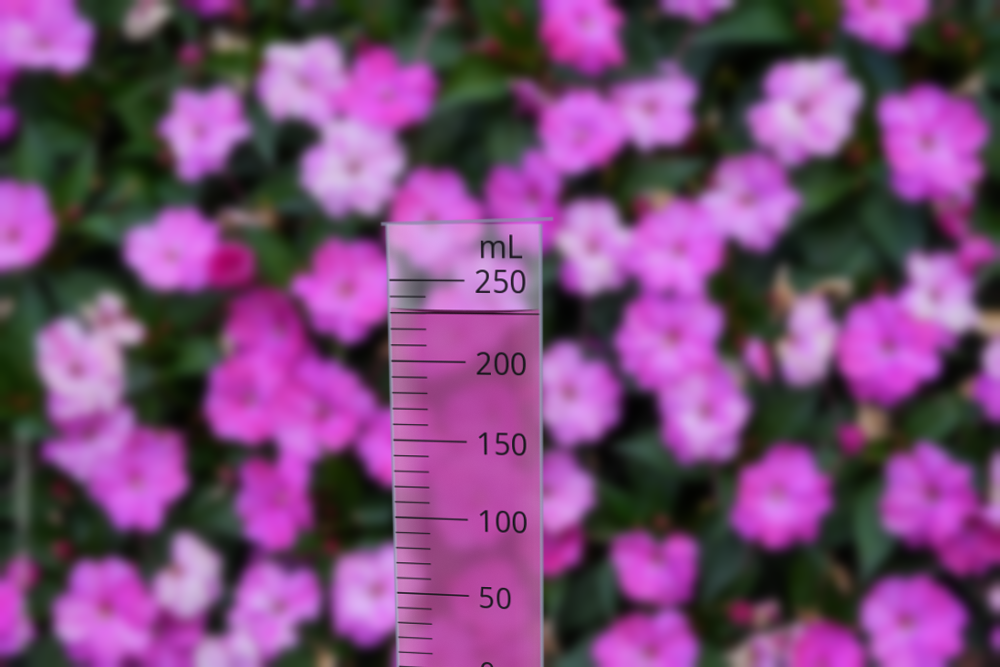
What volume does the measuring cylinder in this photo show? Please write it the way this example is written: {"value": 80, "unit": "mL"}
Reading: {"value": 230, "unit": "mL"}
